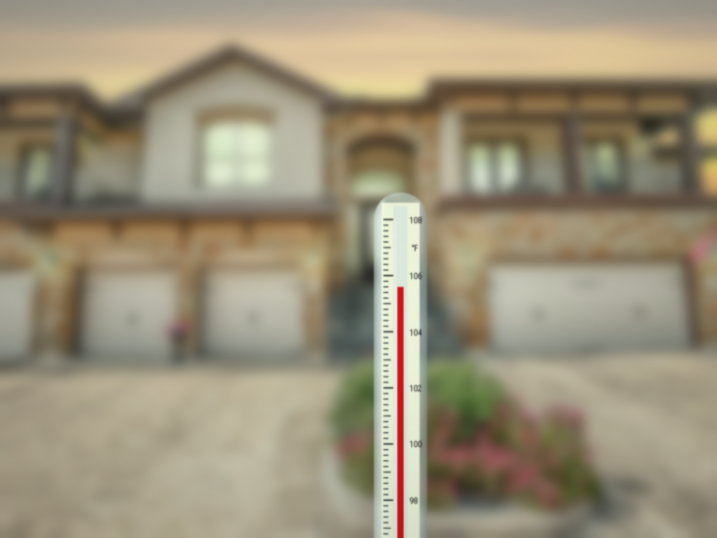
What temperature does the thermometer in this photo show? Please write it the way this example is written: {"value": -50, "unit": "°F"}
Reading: {"value": 105.6, "unit": "°F"}
